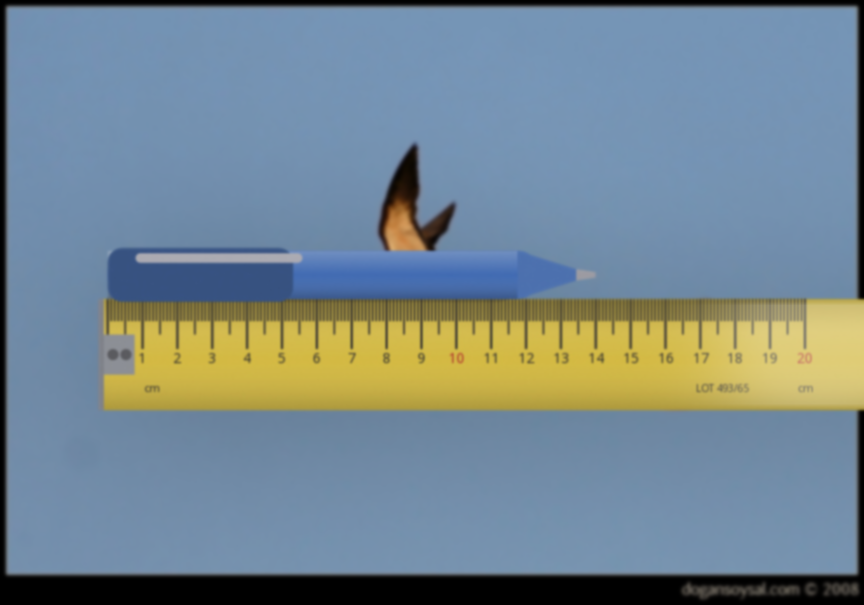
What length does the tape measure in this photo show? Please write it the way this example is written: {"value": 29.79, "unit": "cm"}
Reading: {"value": 14, "unit": "cm"}
